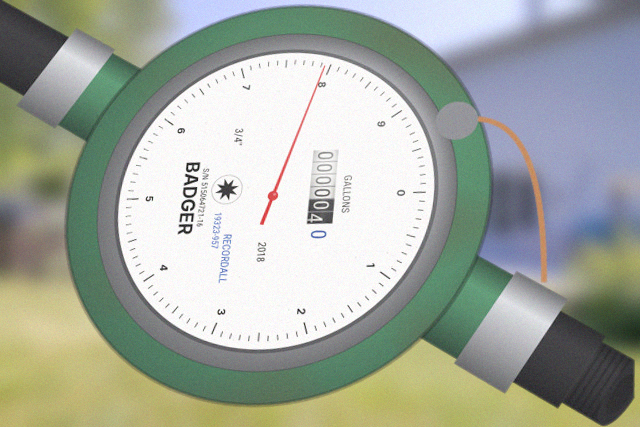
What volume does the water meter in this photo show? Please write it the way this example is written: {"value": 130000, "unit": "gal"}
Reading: {"value": 37.9, "unit": "gal"}
